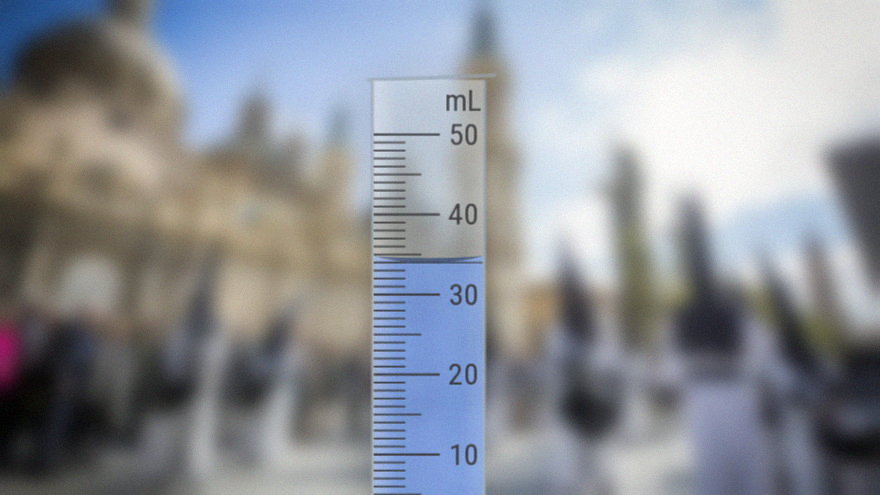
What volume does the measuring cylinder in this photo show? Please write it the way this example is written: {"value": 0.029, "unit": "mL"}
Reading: {"value": 34, "unit": "mL"}
